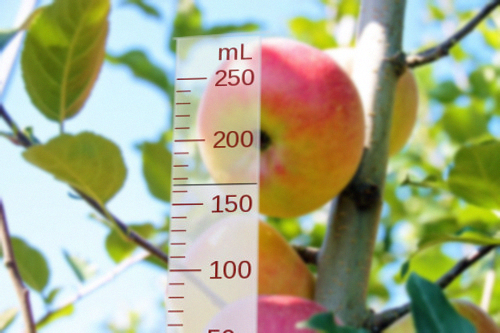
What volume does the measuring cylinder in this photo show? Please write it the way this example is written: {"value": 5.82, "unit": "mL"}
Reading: {"value": 165, "unit": "mL"}
